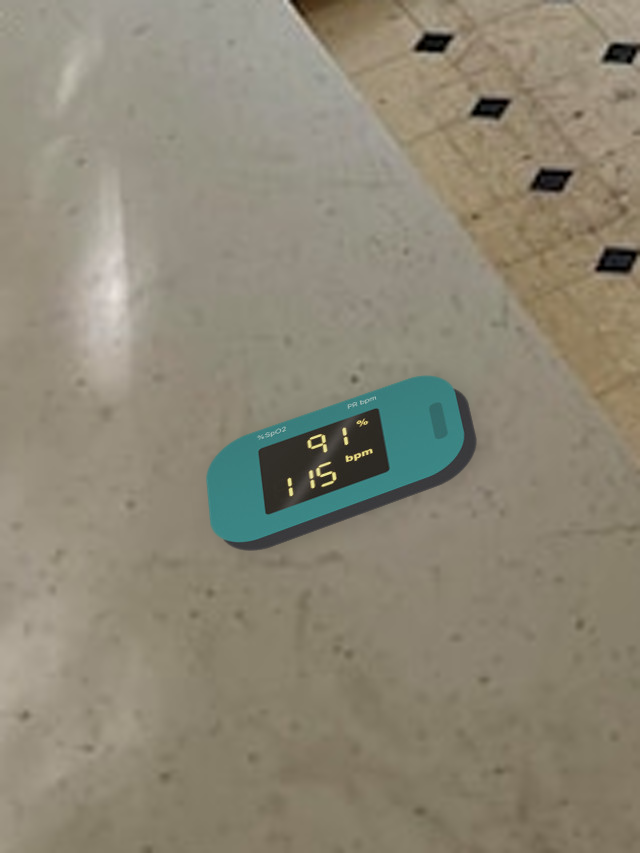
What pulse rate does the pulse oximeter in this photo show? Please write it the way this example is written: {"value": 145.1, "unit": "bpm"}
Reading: {"value": 115, "unit": "bpm"}
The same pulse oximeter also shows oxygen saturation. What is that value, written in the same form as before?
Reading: {"value": 91, "unit": "%"}
